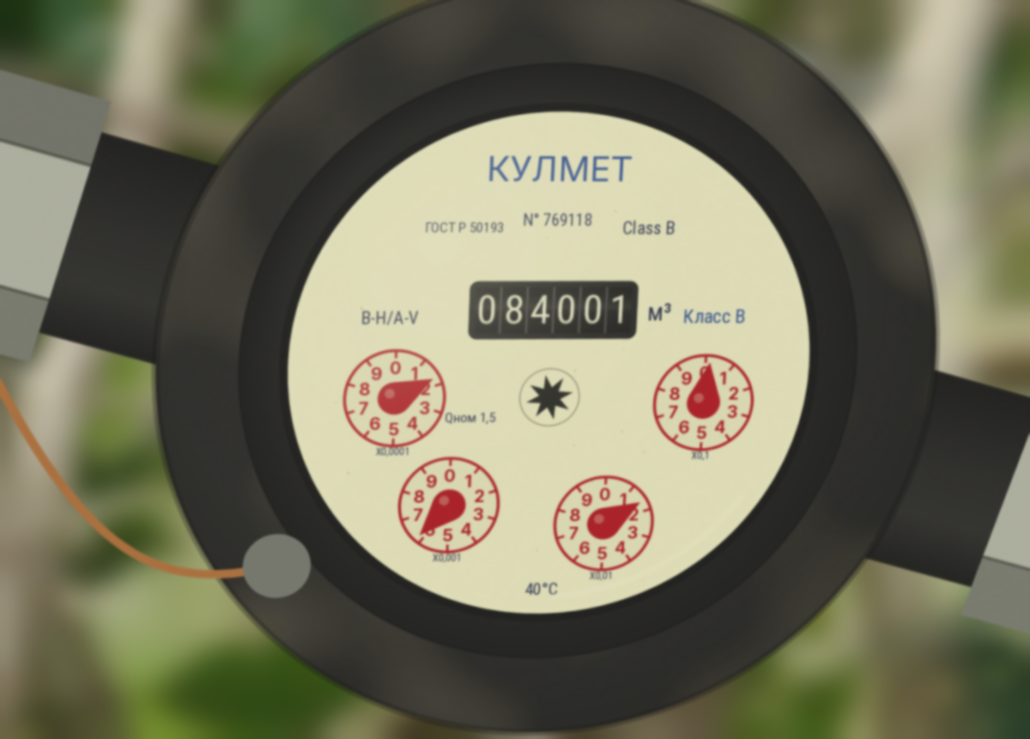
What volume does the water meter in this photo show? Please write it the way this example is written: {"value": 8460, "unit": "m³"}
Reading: {"value": 84001.0161, "unit": "m³"}
